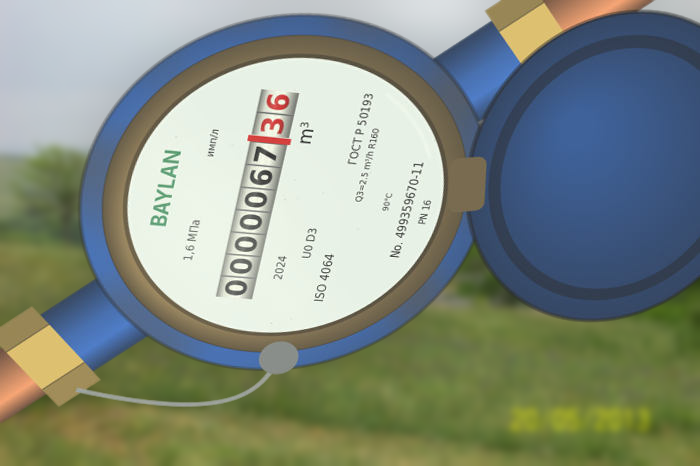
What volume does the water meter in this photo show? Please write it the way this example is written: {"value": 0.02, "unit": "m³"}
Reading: {"value": 67.36, "unit": "m³"}
